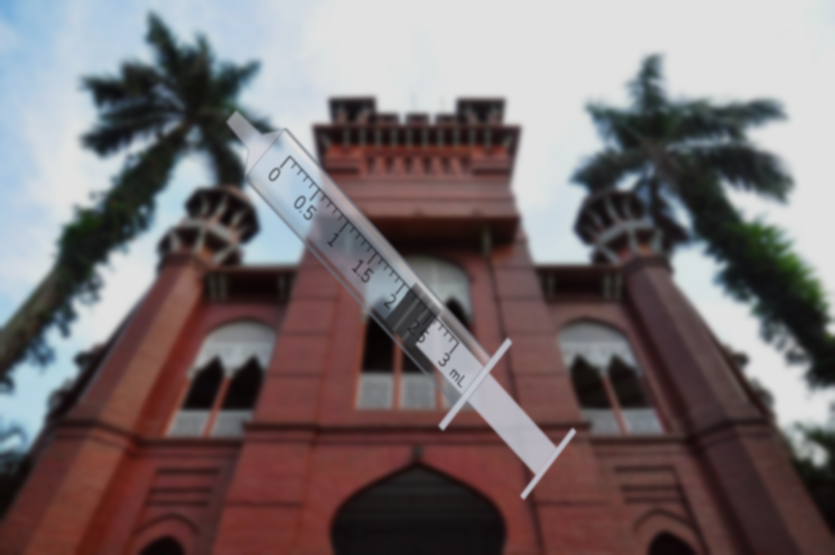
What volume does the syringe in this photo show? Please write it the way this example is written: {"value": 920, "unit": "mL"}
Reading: {"value": 2.1, "unit": "mL"}
